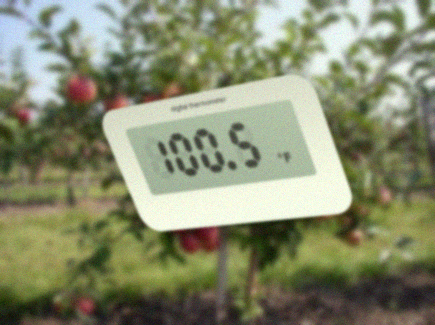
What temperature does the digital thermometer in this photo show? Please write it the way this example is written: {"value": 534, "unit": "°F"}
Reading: {"value": 100.5, "unit": "°F"}
